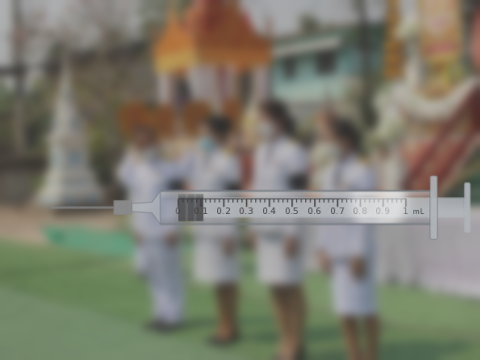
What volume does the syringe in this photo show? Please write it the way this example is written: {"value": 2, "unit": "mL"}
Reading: {"value": 0, "unit": "mL"}
